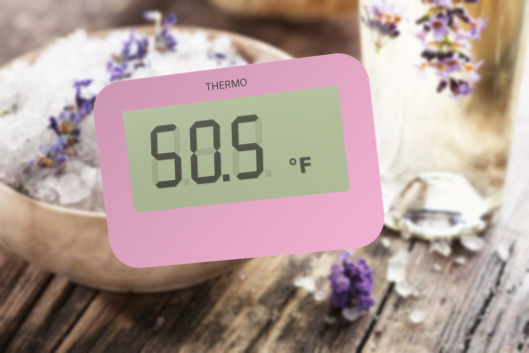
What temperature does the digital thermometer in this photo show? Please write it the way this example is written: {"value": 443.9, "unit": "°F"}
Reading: {"value": 50.5, "unit": "°F"}
